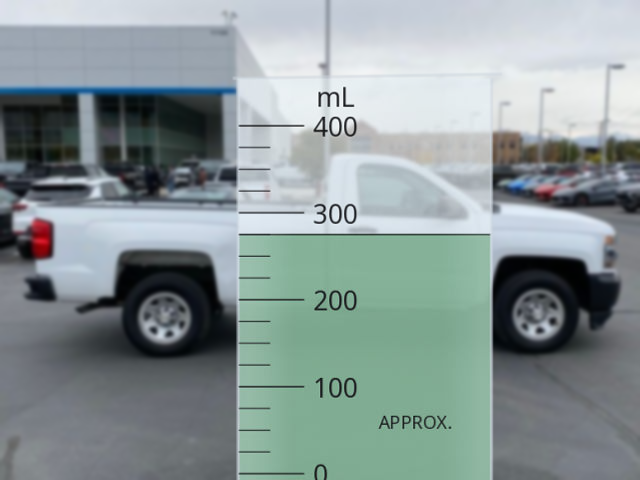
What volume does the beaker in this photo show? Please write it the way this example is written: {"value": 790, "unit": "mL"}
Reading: {"value": 275, "unit": "mL"}
